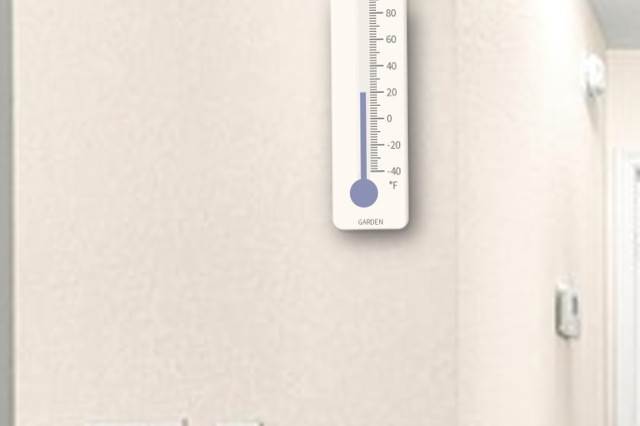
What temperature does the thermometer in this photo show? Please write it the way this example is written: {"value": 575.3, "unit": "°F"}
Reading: {"value": 20, "unit": "°F"}
